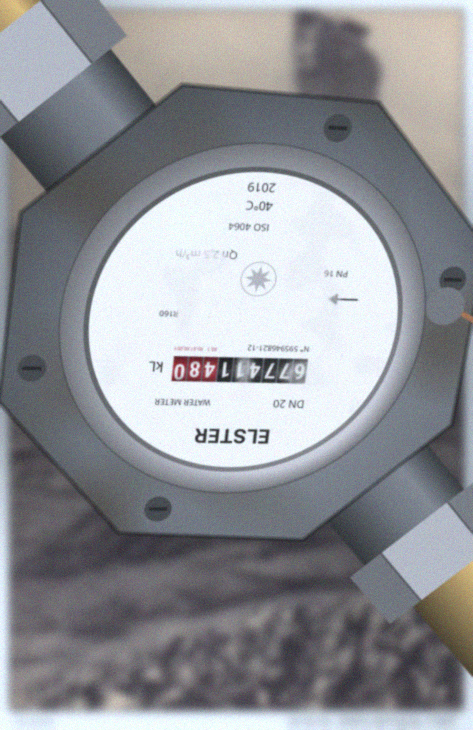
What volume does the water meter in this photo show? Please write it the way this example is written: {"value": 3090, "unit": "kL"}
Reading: {"value": 677411.480, "unit": "kL"}
